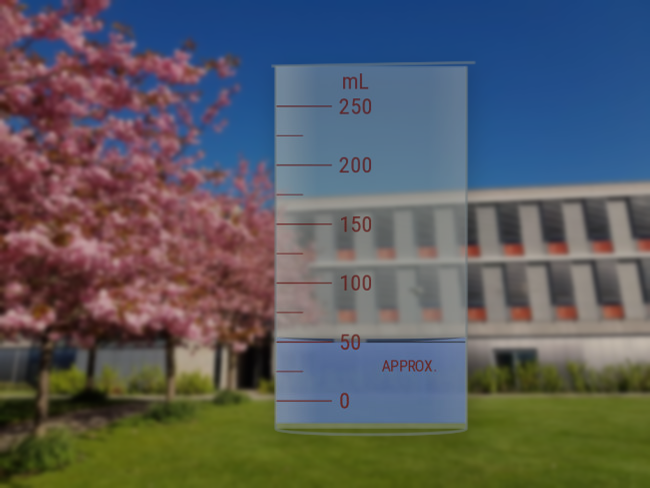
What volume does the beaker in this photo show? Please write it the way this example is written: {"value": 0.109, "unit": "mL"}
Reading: {"value": 50, "unit": "mL"}
